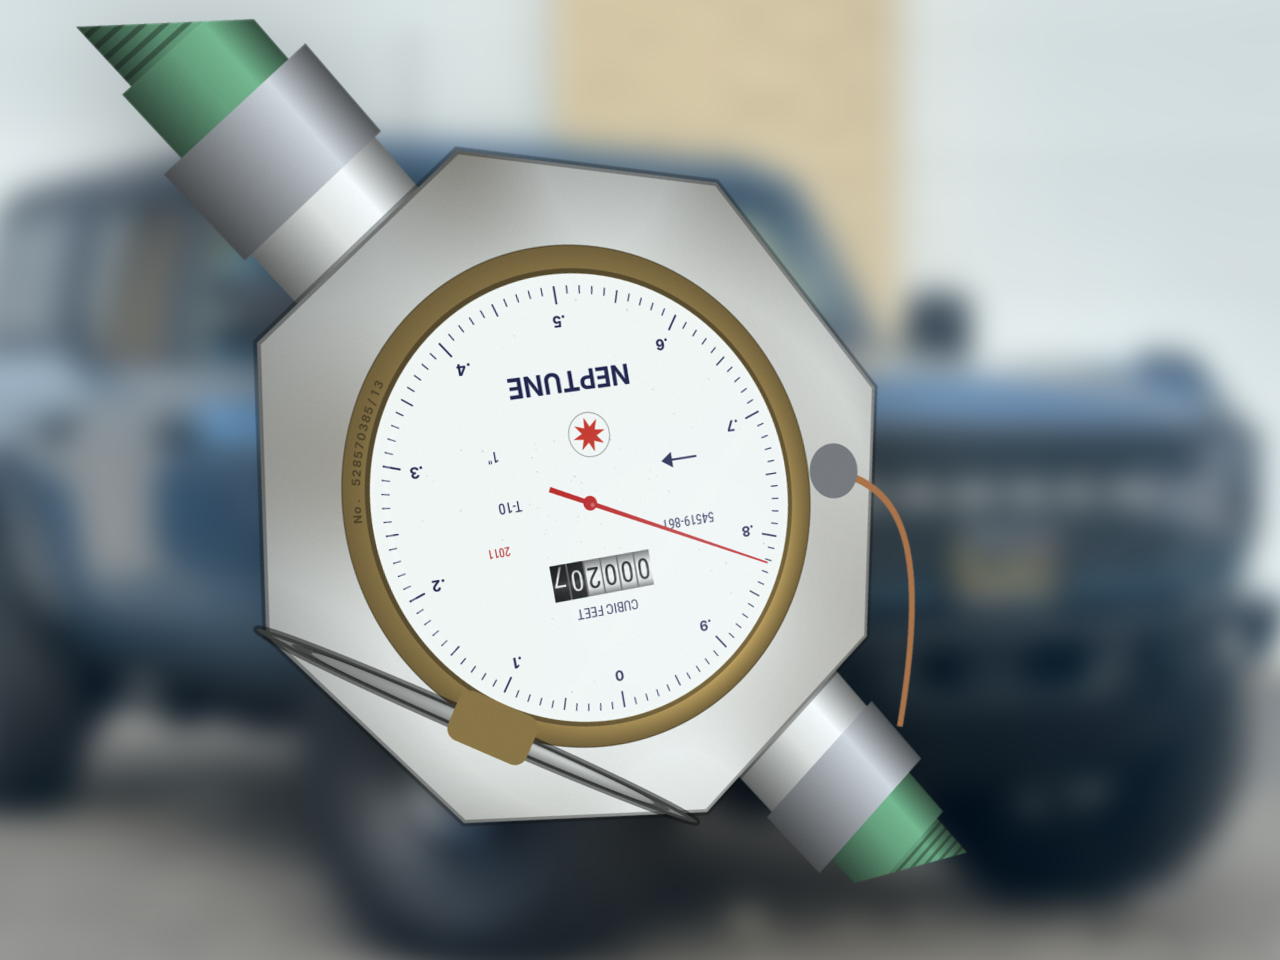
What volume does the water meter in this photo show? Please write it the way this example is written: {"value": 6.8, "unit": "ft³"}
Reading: {"value": 206.82, "unit": "ft³"}
